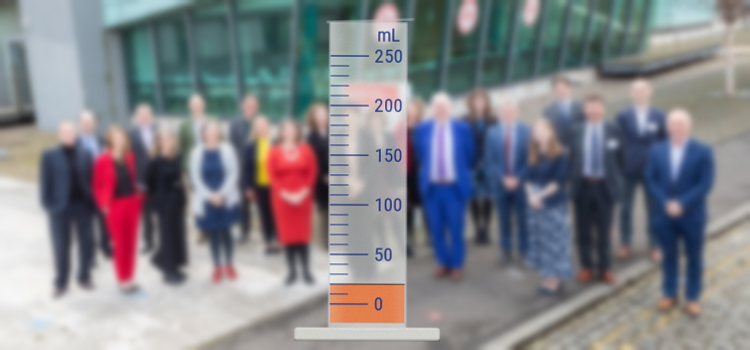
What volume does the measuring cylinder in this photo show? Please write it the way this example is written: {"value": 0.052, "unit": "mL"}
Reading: {"value": 20, "unit": "mL"}
